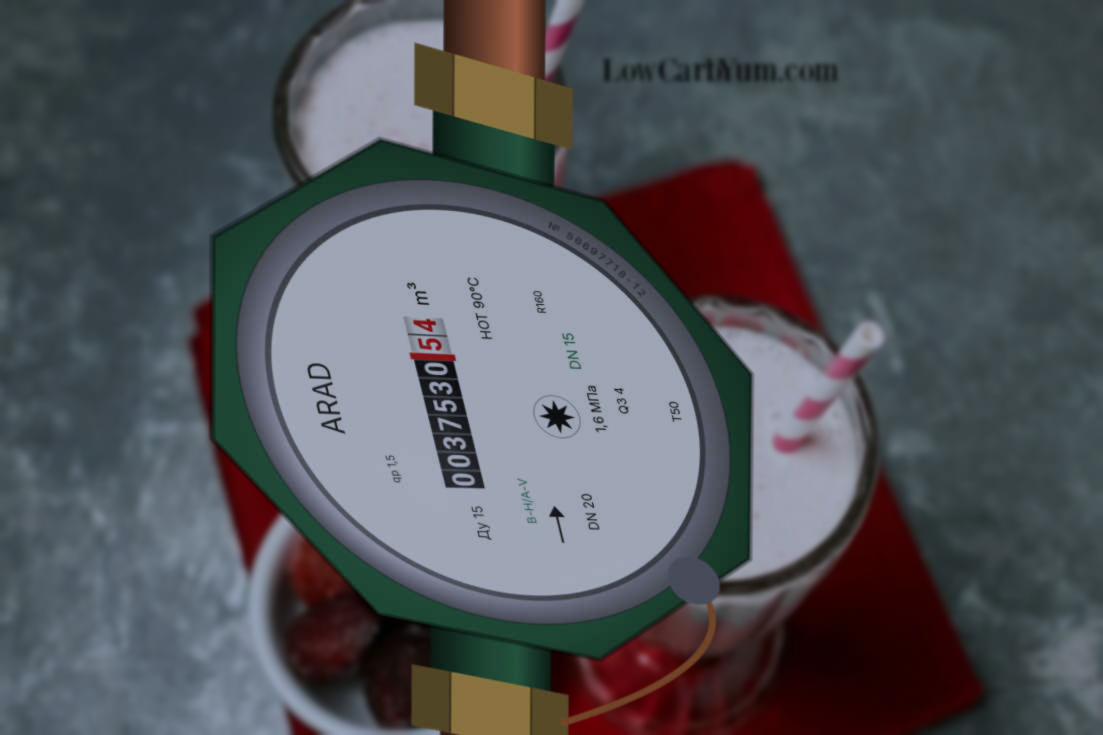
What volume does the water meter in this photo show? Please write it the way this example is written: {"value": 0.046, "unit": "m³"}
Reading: {"value": 37530.54, "unit": "m³"}
